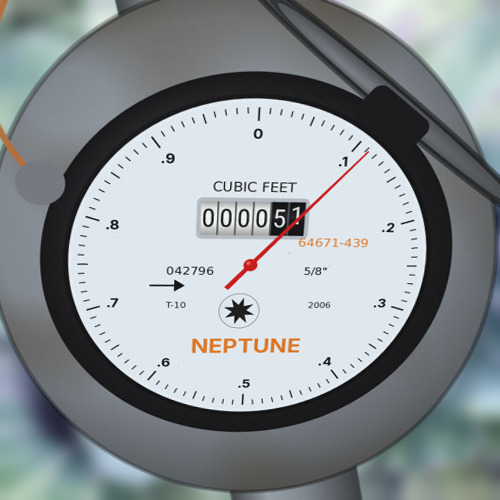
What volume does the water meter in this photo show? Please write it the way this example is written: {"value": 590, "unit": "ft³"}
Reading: {"value": 51.11, "unit": "ft³"}
